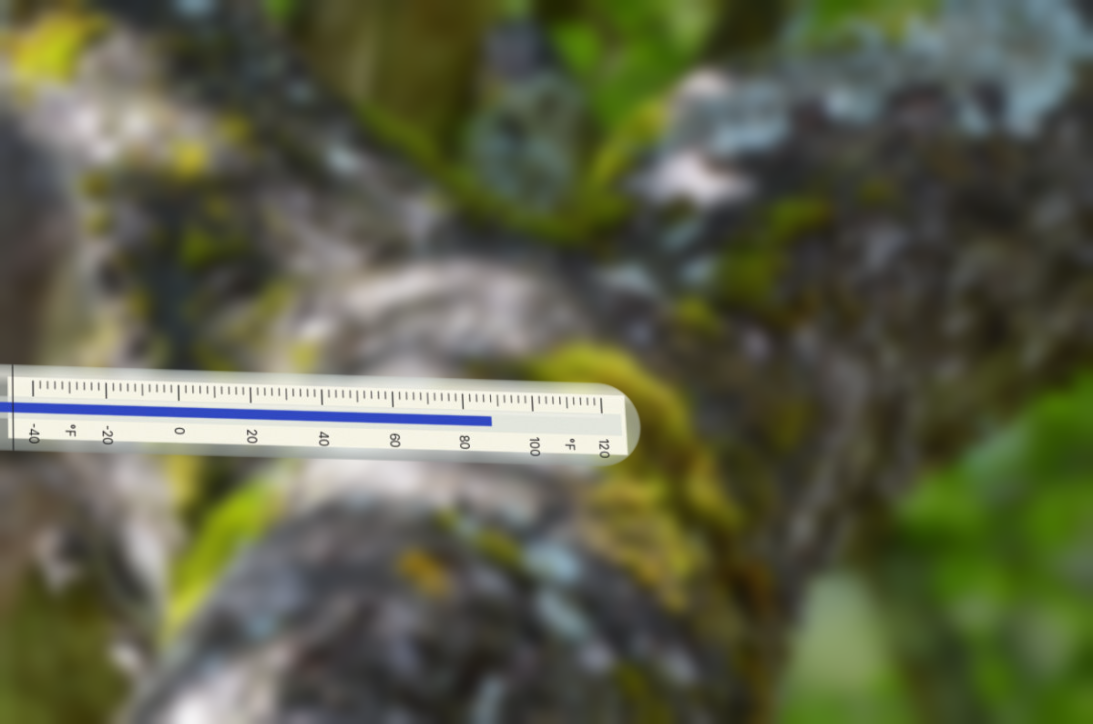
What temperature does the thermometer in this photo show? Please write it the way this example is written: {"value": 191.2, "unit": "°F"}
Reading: {"value": 88, "unit": "°F"}
